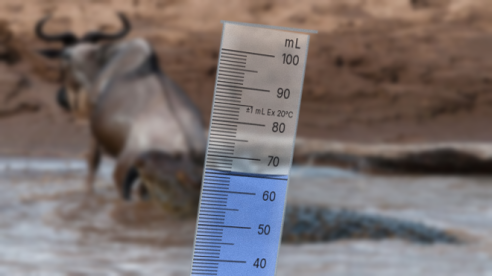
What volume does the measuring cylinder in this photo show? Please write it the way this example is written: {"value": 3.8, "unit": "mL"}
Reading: {"value": 65, "unit": "mL"}
